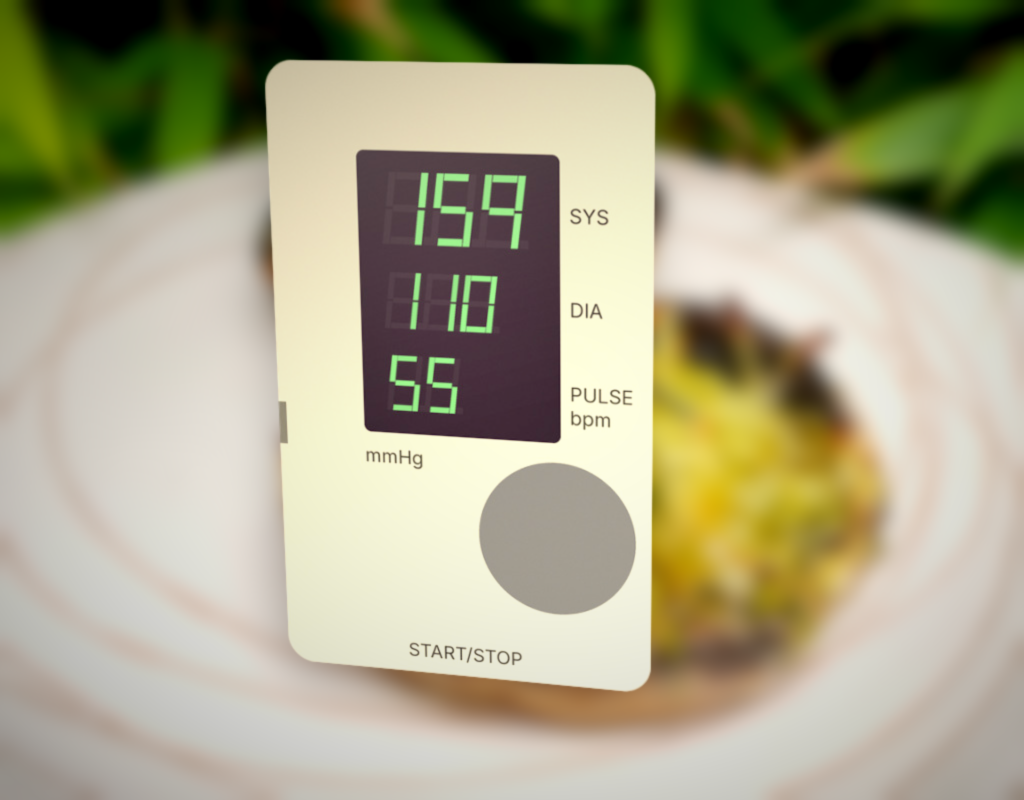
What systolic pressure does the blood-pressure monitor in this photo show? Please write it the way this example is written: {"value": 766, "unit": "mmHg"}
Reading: {"value": 159, "unit": "mmHg"}
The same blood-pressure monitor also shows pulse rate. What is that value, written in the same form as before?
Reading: {"value": 55, "unit": "bpm"}
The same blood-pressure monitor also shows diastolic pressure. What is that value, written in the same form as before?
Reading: {"value": 110, "unit": "mmHg"}
